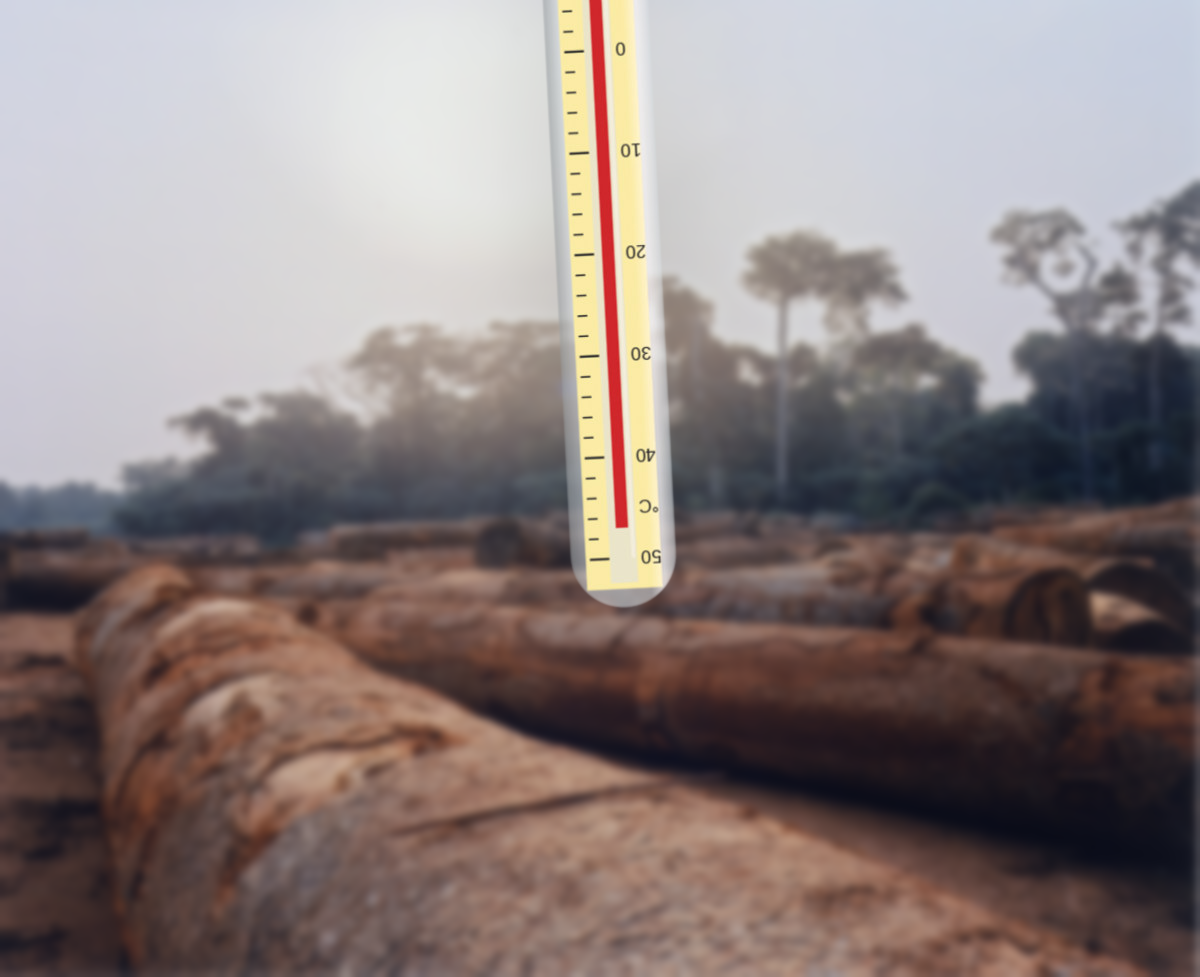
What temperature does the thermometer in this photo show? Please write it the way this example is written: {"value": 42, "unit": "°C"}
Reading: {"value": 47, "unit": "°C"}
